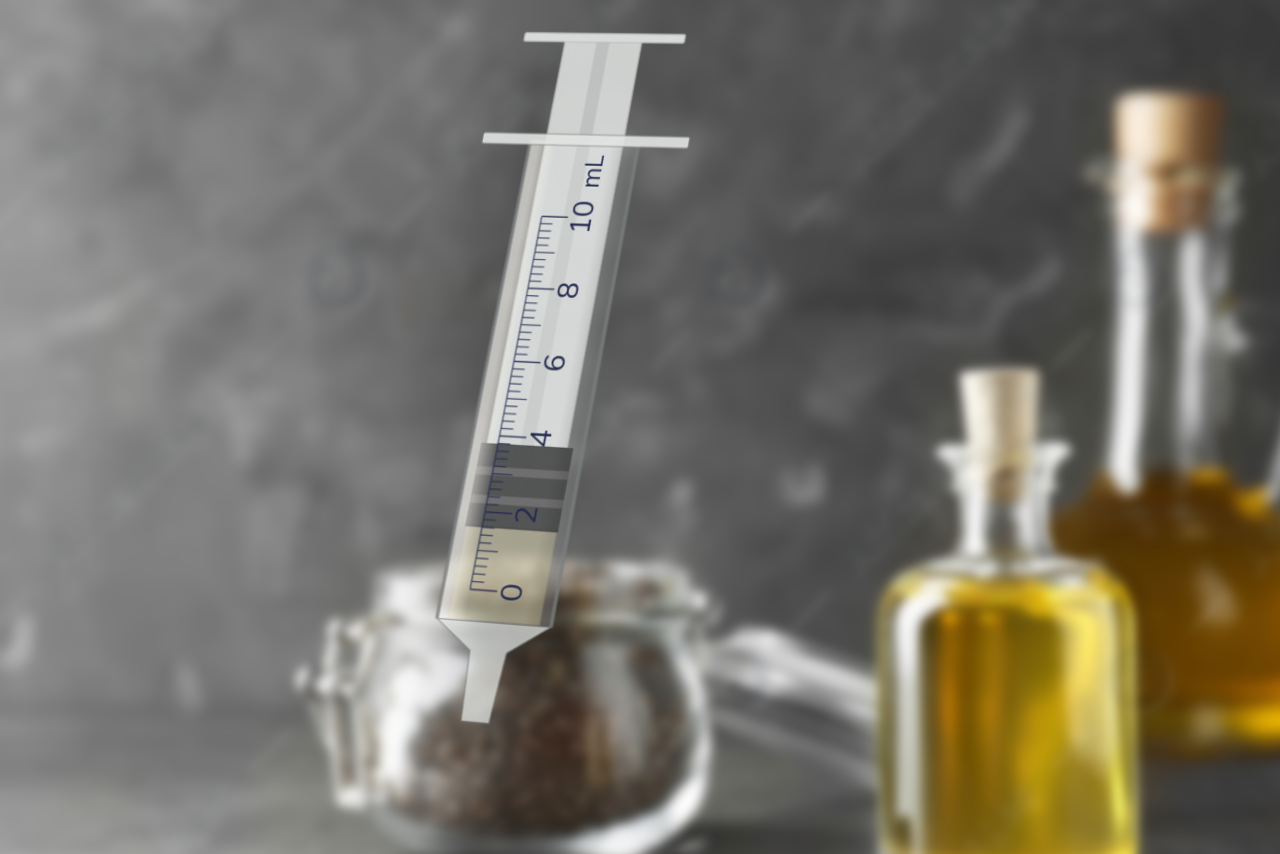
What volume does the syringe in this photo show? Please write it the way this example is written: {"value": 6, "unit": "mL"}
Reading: {"value": 1.6, "unit": "mL"}
